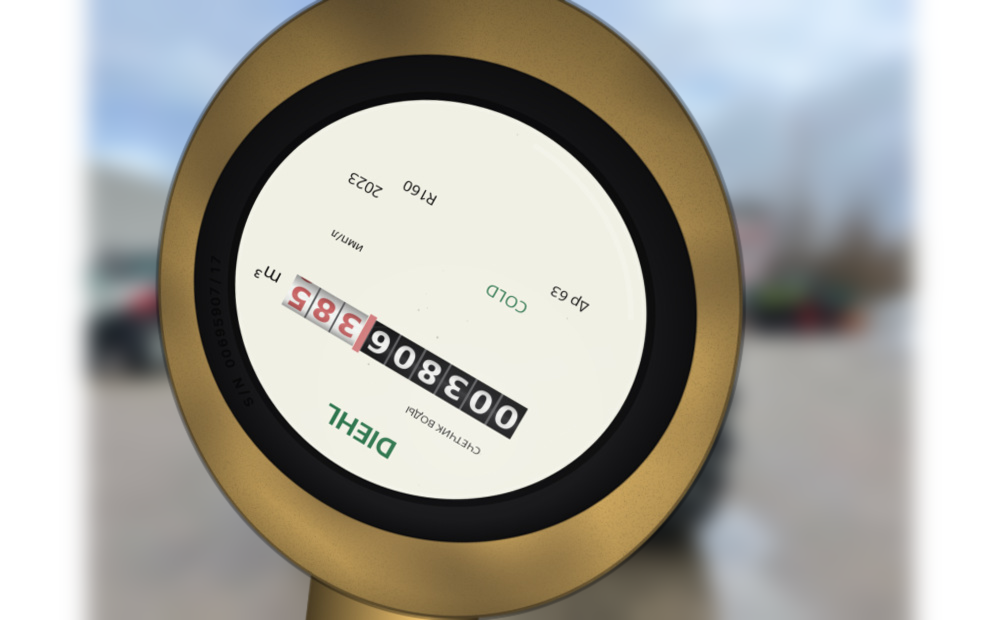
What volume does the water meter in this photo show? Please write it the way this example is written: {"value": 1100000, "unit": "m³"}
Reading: {"value": 3806.385, "unit": "m³"}
